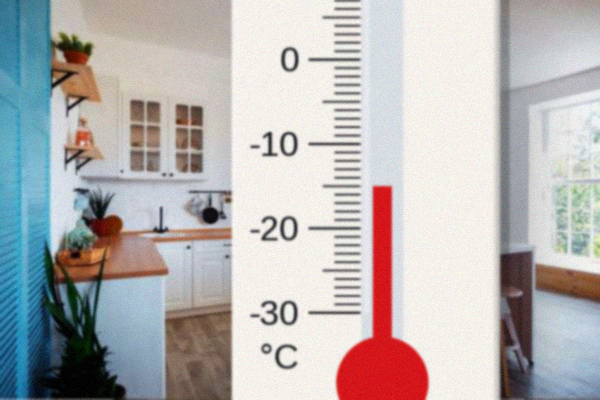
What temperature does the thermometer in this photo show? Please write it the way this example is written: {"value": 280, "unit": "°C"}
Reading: {"value": -15, "unit": "°C"}
